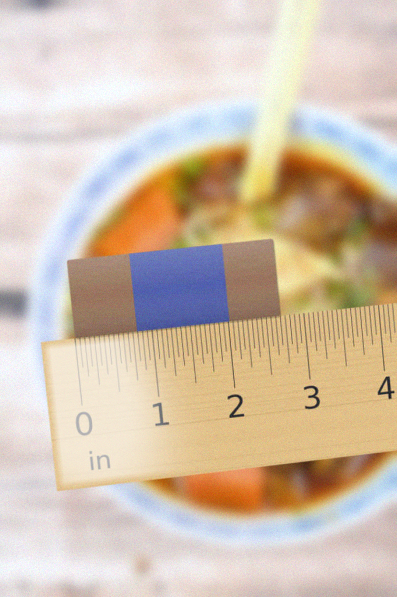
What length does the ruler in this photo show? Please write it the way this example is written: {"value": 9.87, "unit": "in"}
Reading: {"value": 2.6875, "unit": "in"}
